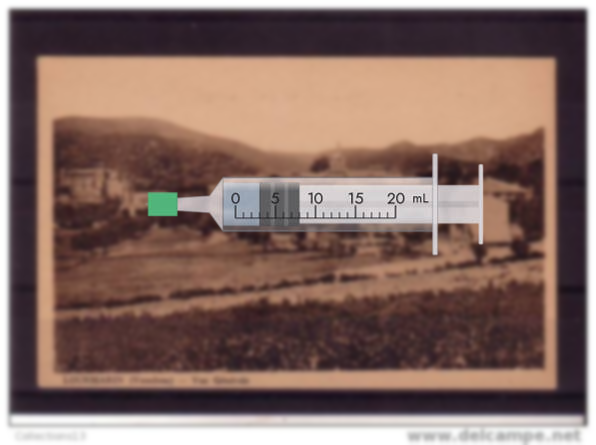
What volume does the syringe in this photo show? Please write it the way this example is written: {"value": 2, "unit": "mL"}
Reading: {"value": 3, "unit": "mL"}
